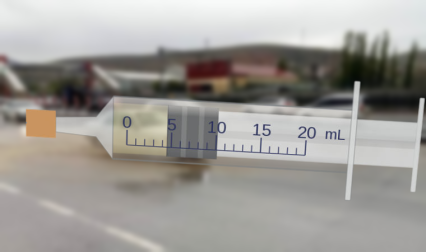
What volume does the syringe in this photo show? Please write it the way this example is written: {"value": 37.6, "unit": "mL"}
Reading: {"value": 4.5, "unit": "mL"}
